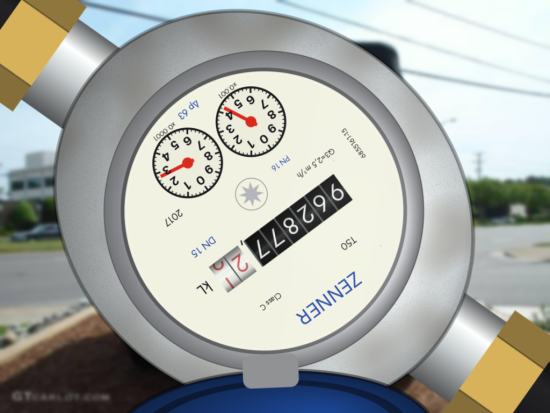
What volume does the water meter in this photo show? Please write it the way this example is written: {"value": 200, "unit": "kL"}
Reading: {"value": 962877.2142, "unit": "kL"}
